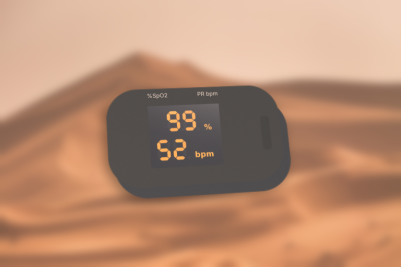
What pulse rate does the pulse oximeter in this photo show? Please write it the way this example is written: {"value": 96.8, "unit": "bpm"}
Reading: {"value": 52, "unit": "bpm"}
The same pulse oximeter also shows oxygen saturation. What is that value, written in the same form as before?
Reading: {"value": 99, "unit": "%"}
